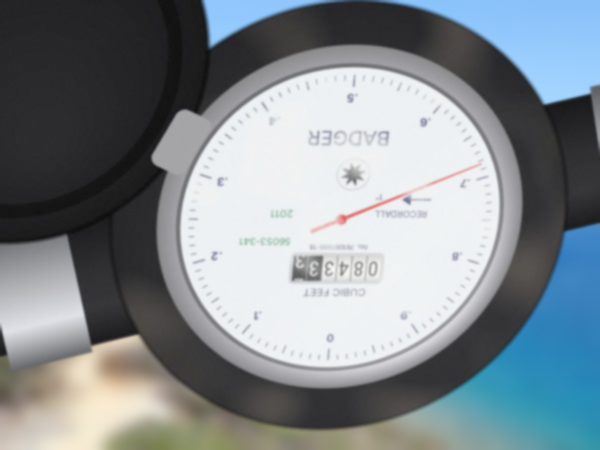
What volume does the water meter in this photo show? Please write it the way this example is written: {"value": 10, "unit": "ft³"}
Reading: {"value": 84332.68, "unit": "ft³"}
